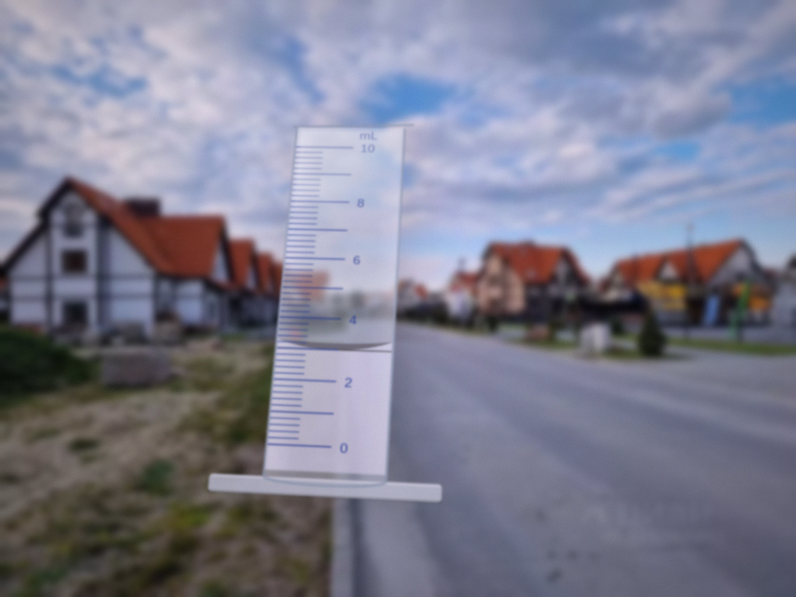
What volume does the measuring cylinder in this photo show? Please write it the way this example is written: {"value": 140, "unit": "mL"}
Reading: {"value": 3, "unit": "mL"}
